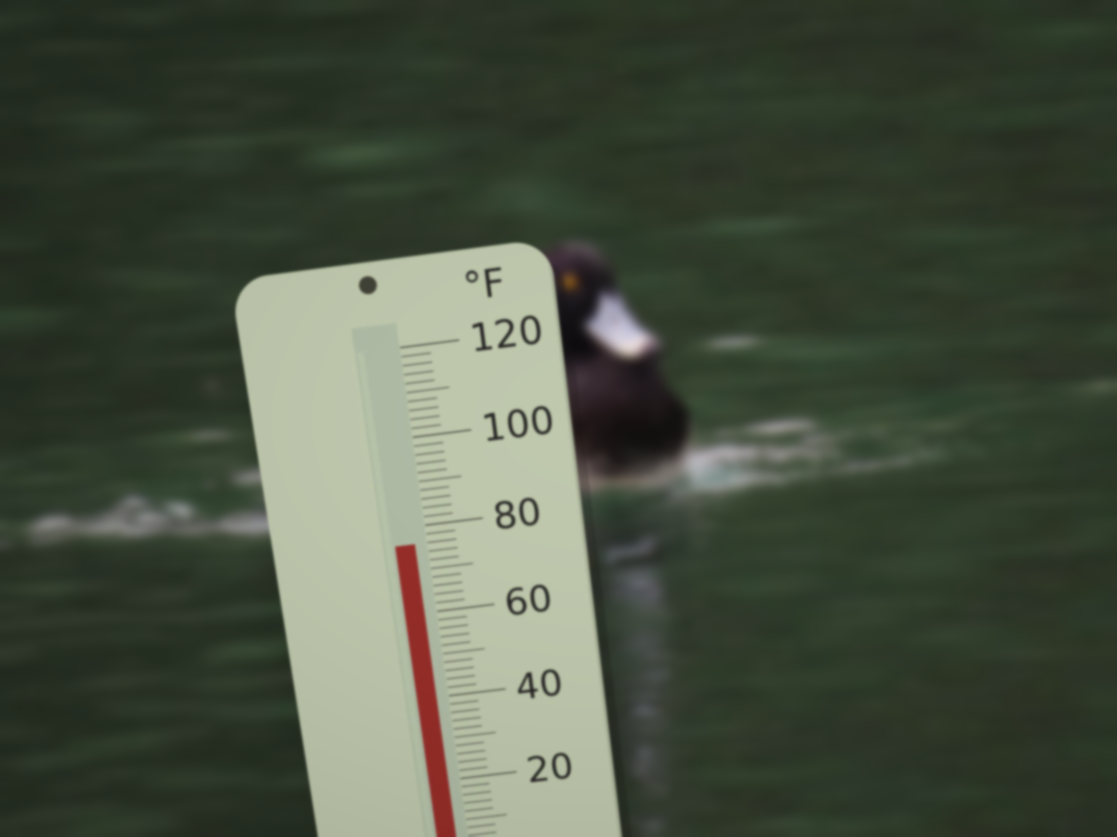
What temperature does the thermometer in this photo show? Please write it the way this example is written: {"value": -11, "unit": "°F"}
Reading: {"value": 76, "unit": "°F"}
